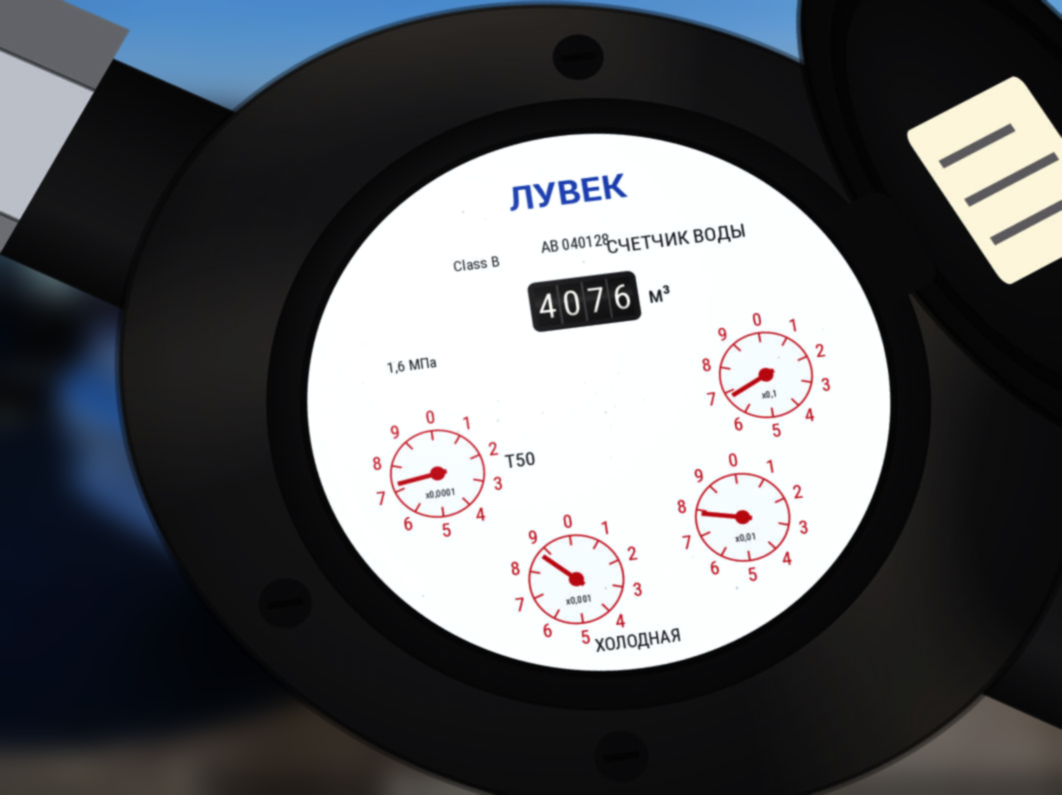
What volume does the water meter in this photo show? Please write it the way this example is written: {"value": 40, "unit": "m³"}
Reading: {"value": 4076.6787, "unit": "m³"}
